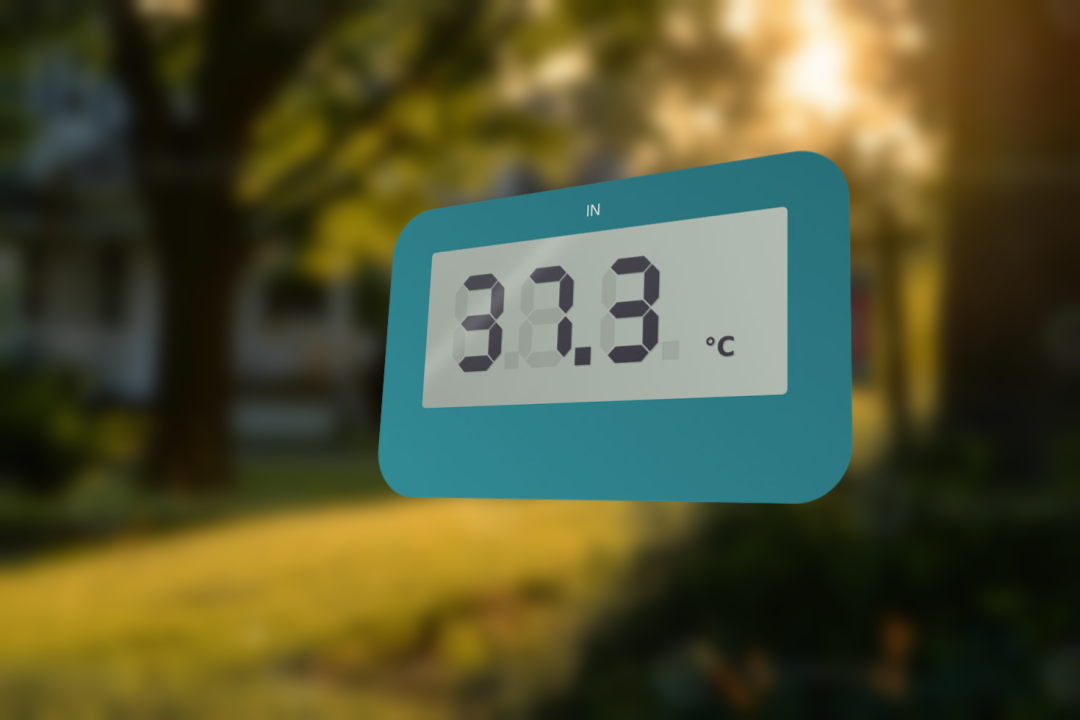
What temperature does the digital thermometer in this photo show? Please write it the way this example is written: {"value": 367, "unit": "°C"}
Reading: {"value": 37.3, "unit": "°C"}
